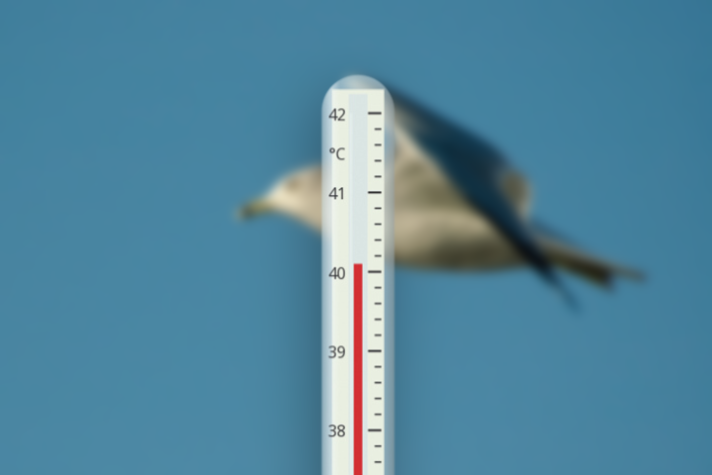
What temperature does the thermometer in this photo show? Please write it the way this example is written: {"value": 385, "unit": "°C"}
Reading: {"value": 40.1, "unit": "°C"}
